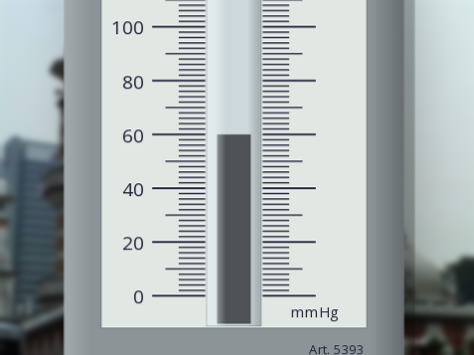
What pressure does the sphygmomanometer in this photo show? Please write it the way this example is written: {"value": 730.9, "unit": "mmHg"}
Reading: {"value": 60, "unit": "mmHg"}
